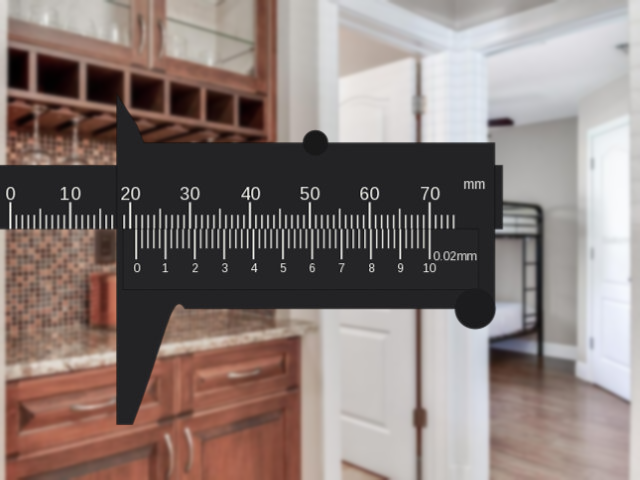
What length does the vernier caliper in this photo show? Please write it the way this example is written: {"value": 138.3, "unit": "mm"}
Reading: {"value": 21.0, "unit": "mm"}
